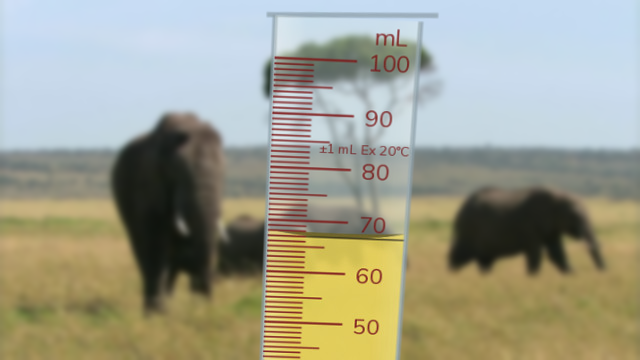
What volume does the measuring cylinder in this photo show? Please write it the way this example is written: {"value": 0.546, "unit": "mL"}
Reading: {"value": 67, "unit": "mL"}
